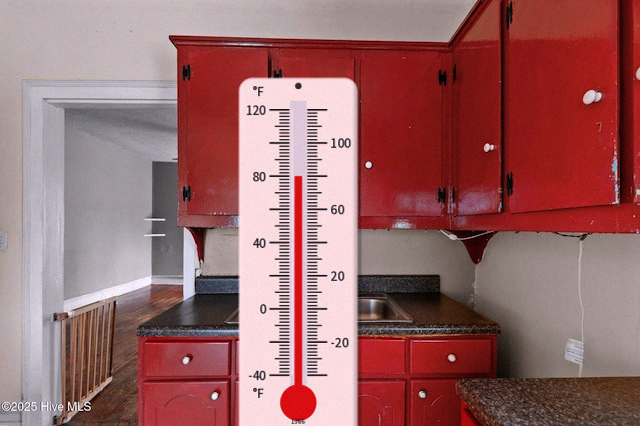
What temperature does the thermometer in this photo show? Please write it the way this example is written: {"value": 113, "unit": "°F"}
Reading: {"value": 80, "unit": "°F"}
